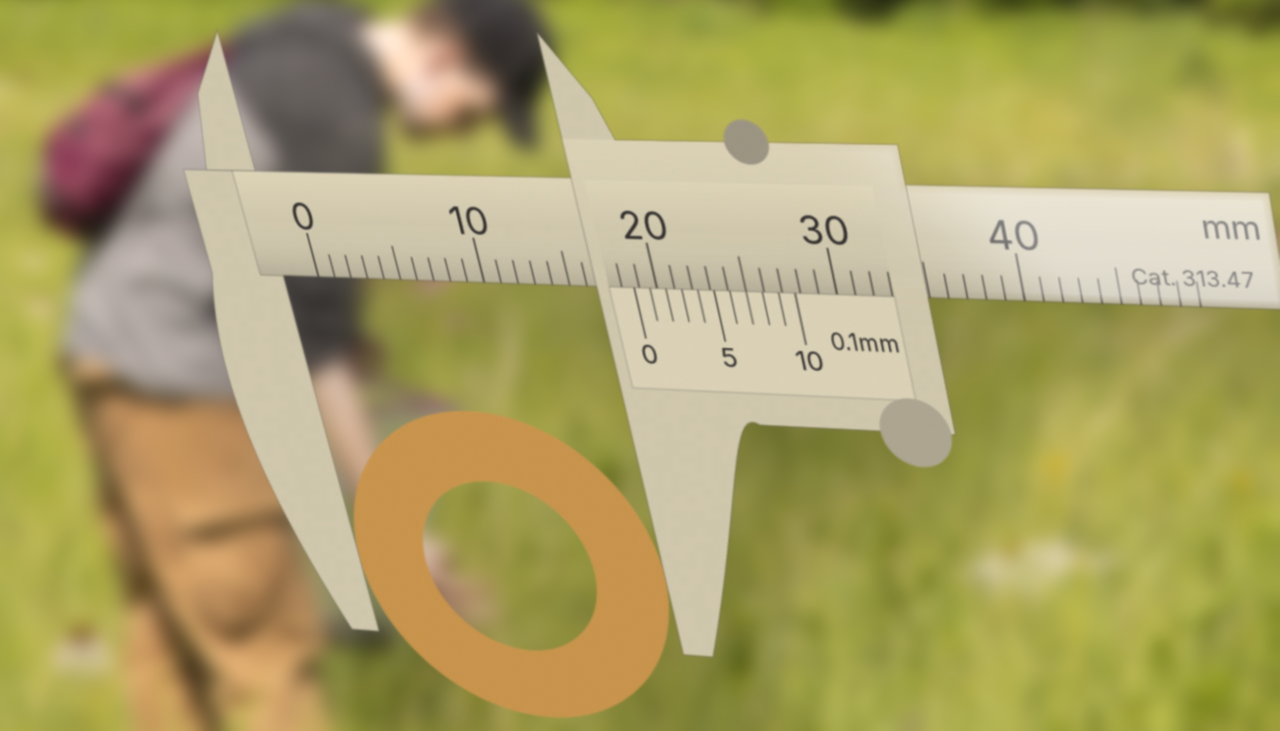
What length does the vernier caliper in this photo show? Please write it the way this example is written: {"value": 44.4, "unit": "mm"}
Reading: {"value": 18.7, "unit": "mm"}
